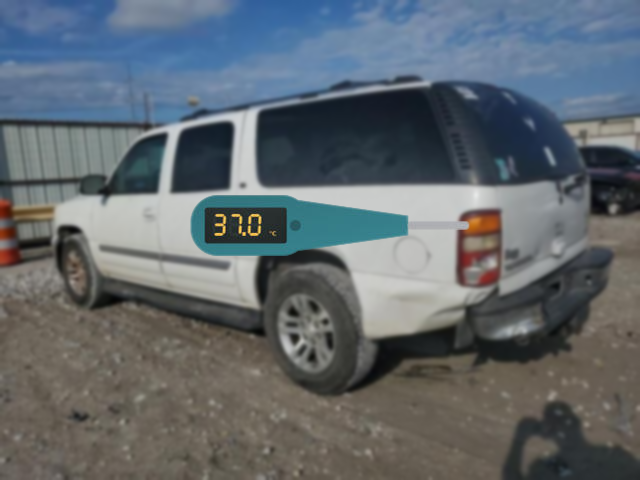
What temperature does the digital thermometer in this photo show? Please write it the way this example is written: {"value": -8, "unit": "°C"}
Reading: {"value": 37.0, "unit": "°C"}
